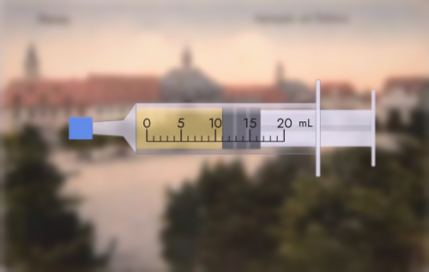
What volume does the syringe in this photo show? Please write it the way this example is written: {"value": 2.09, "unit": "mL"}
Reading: {"value": 11, "unit": "mL"}
